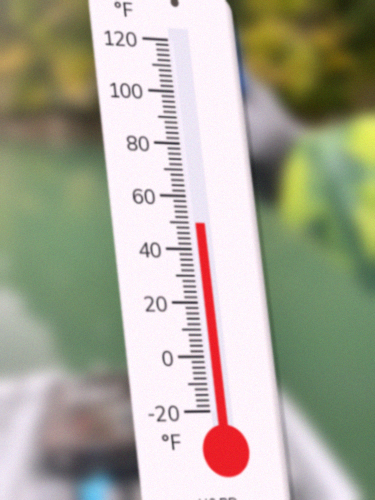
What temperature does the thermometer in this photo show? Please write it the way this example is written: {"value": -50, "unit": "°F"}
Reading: {"value": 50, "unit": "°F"}
